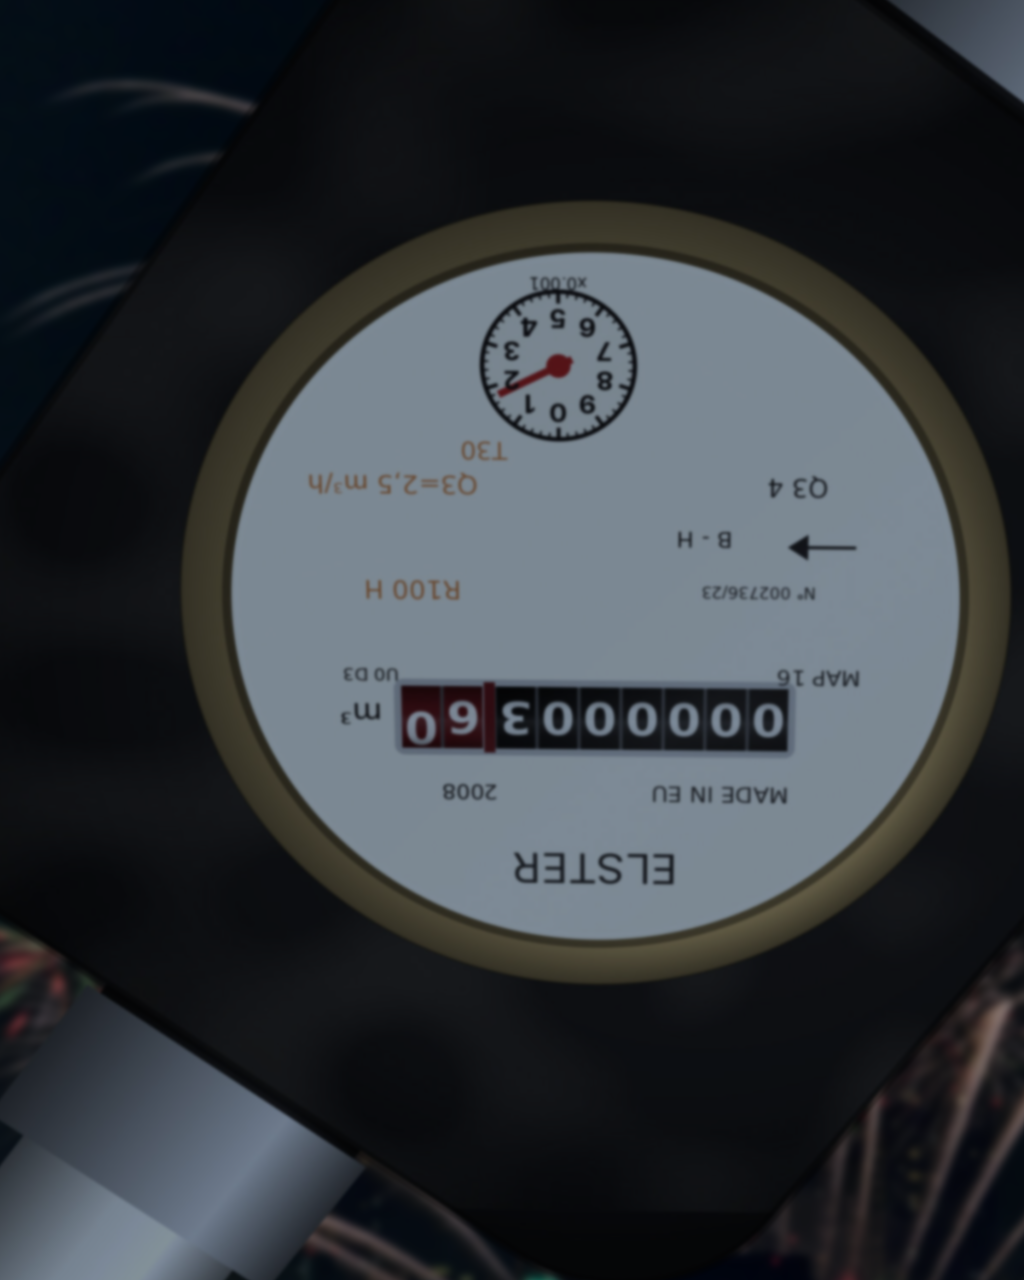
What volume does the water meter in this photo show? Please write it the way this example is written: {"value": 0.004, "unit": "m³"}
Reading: {"value": 3.601, "unit": "m³"}
